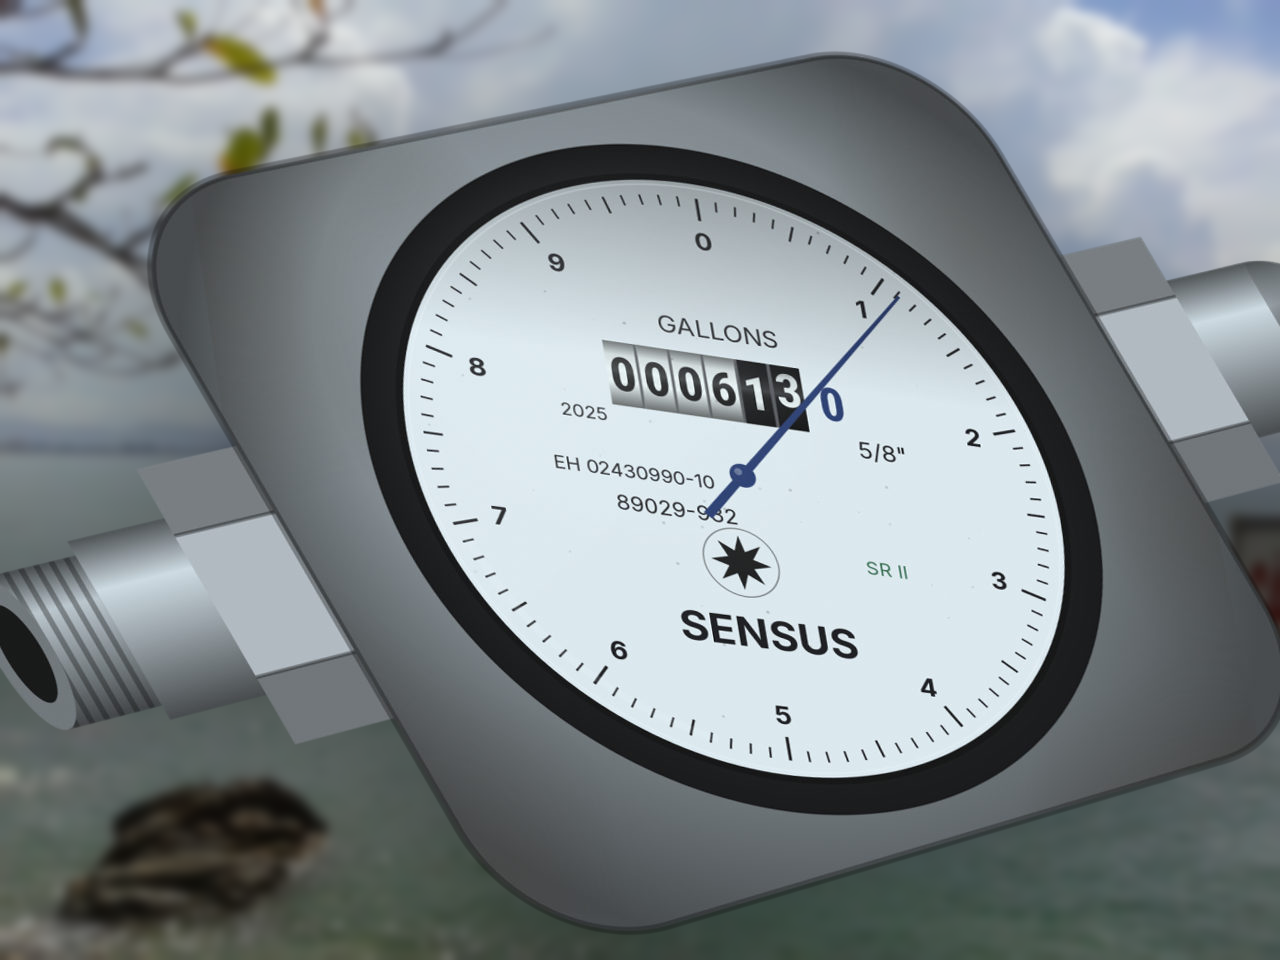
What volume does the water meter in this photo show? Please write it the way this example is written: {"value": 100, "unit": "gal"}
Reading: {"value": 6131.1, "unit": "gal"}
